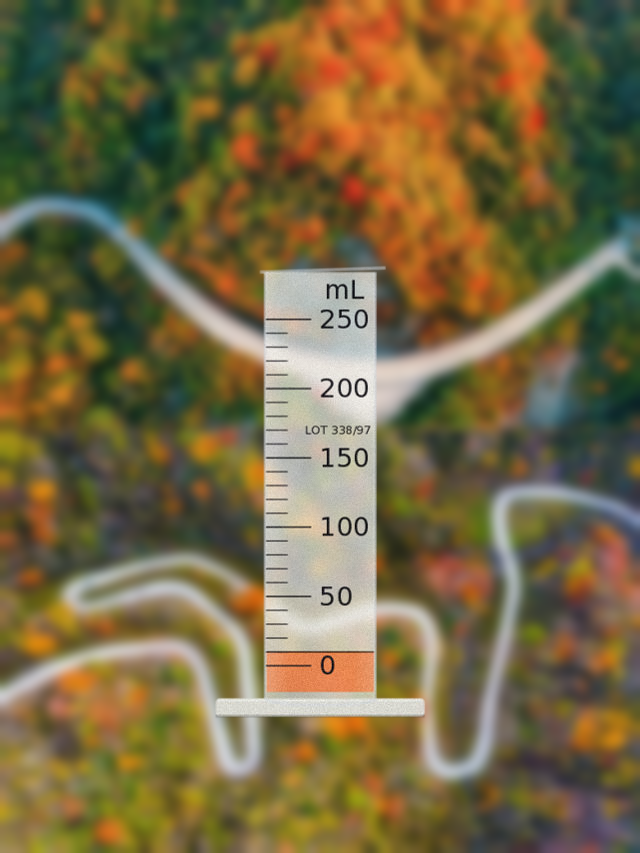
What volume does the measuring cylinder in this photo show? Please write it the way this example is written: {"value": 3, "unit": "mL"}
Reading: {"value": 10, "unit": "mL"}
